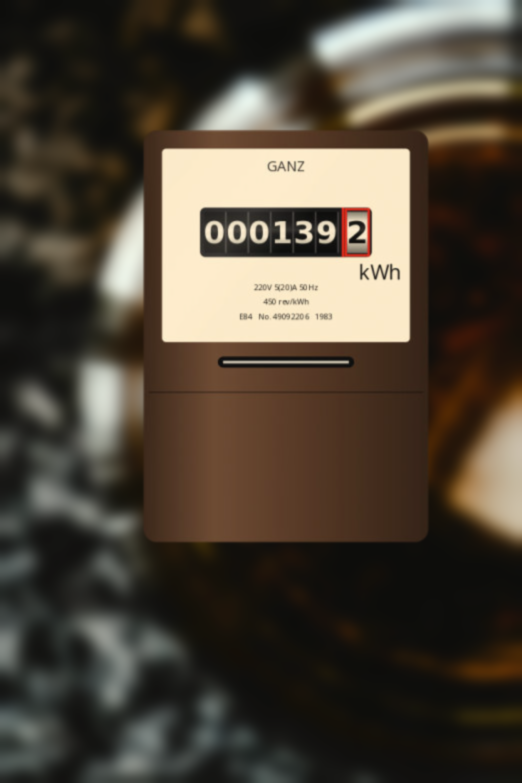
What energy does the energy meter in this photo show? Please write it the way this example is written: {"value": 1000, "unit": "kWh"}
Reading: {"value": 139.2, "unit": "kWh"}
